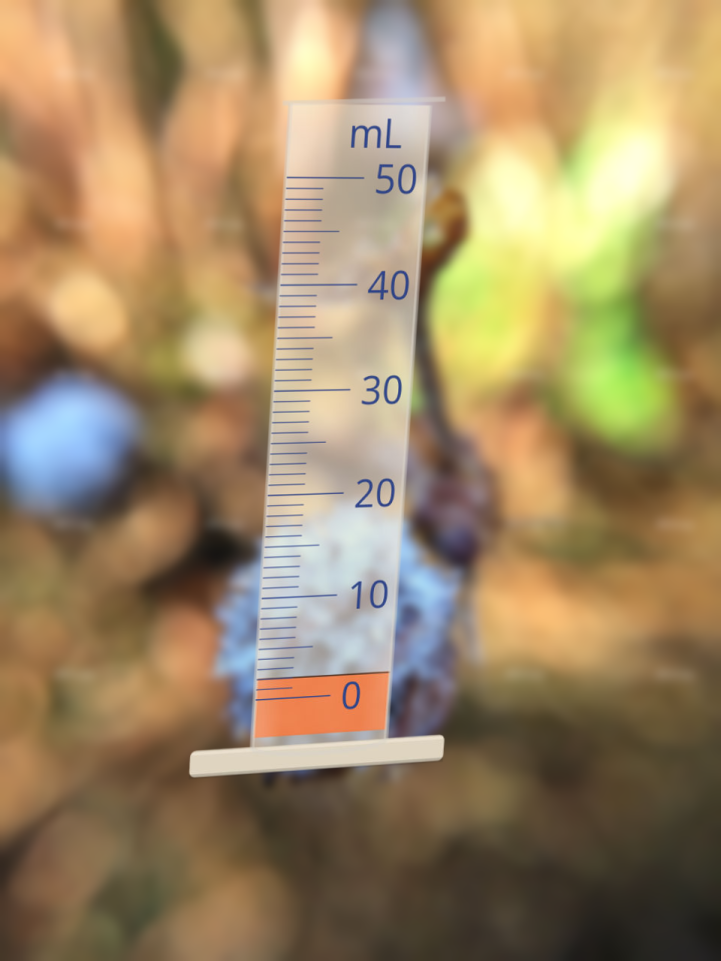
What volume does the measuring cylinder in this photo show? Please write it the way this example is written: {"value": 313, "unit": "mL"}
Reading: {"value": 2, "unit": "mL"}
